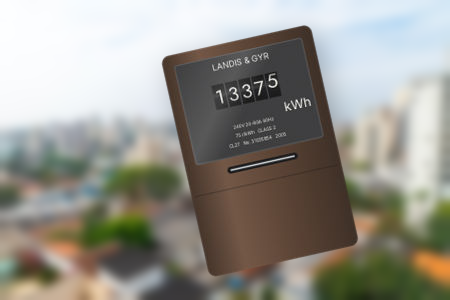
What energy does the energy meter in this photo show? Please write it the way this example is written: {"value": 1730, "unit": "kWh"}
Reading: {"value": 13375, "unit": "kWh"}
